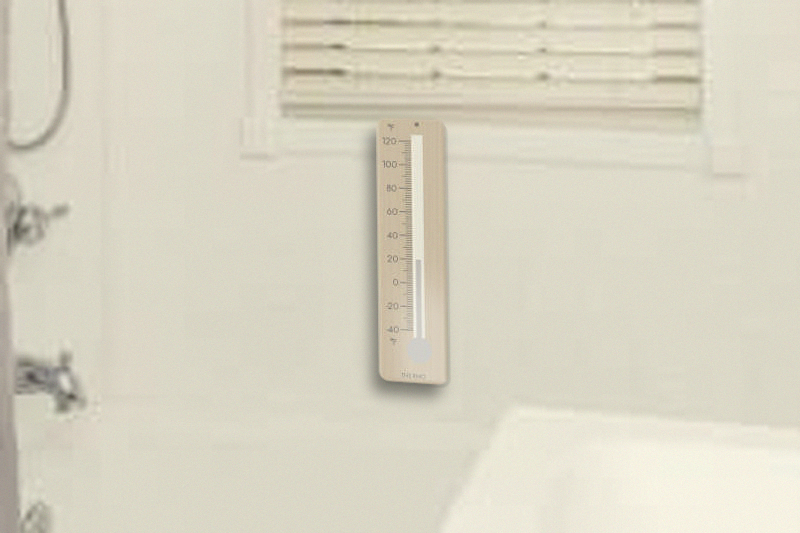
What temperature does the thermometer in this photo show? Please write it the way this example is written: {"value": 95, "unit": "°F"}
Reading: {"value": 20, "unit": "°F"}
